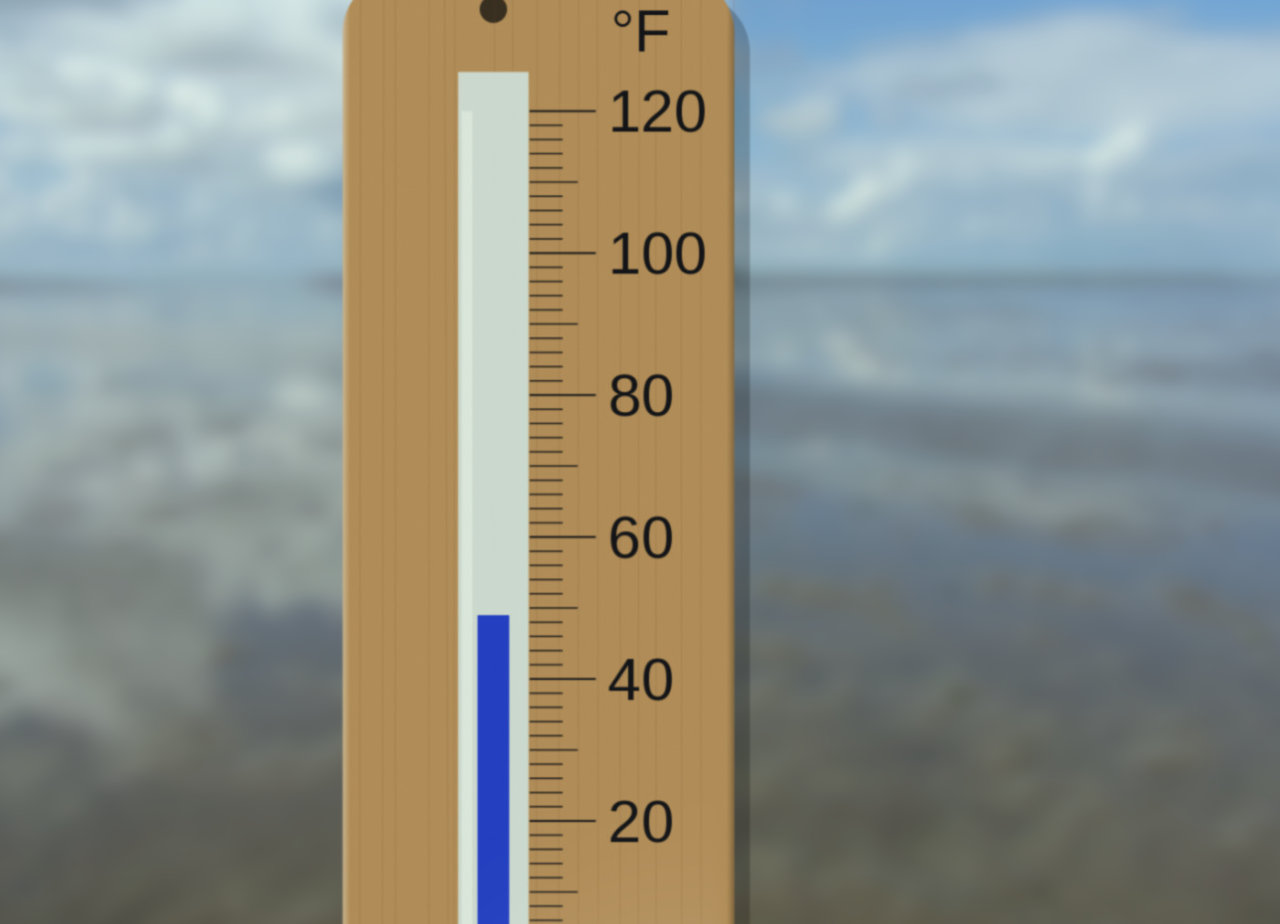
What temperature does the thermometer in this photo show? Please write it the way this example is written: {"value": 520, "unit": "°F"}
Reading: {"value": 49, "unit": "°F"}
